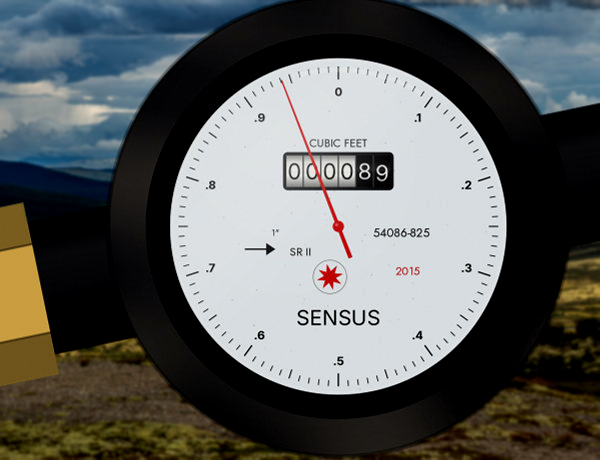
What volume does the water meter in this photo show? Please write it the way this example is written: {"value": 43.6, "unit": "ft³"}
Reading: {"value": 88.94, "unit": "ft³"}
